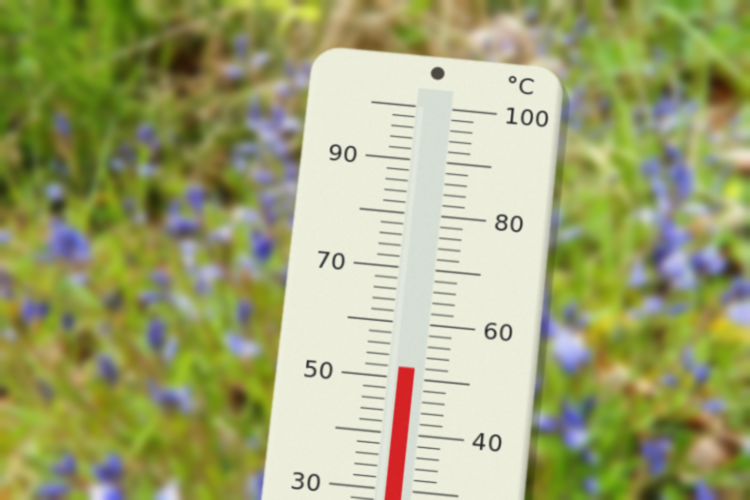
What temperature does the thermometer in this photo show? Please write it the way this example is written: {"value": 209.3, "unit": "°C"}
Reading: {"value": 52, "unit": "°C"}
